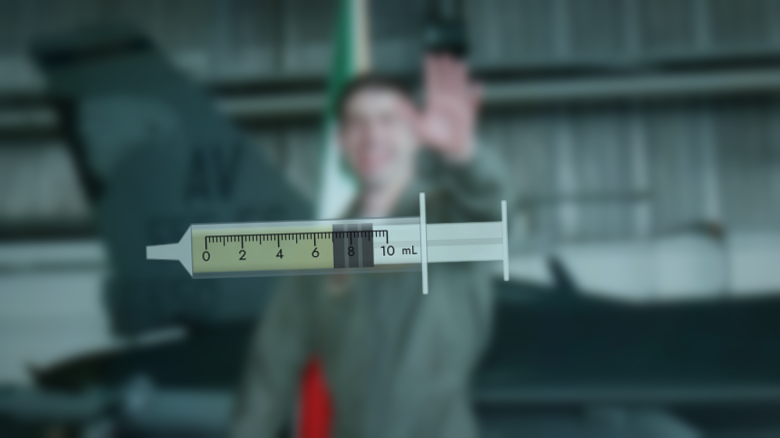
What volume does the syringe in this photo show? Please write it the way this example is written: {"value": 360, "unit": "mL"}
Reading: {"value": 7, "unit": "mL"}
